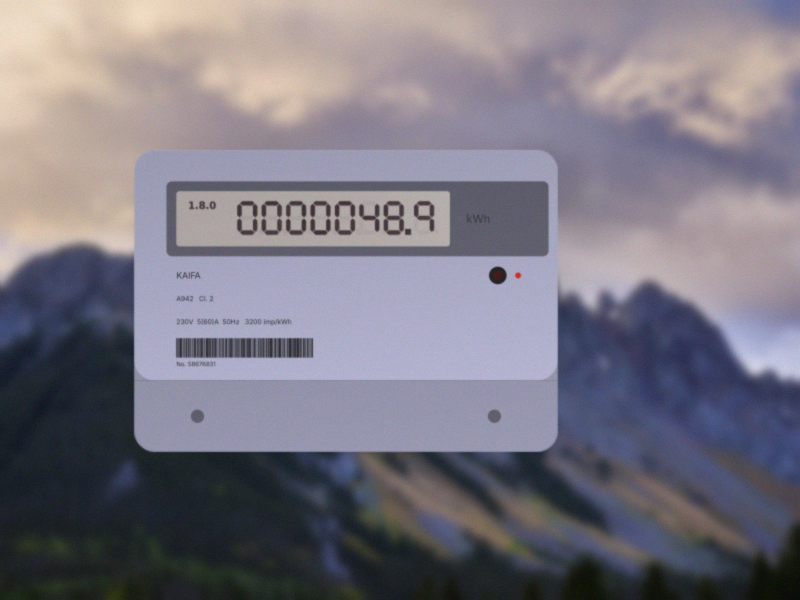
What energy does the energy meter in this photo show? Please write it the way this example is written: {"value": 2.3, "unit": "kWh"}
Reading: {"value": 48.9, "unit": "kWh"}
